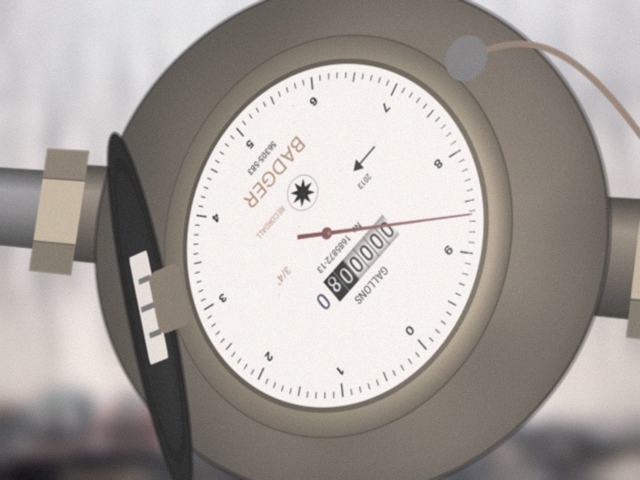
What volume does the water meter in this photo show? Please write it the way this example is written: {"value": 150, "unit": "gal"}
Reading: {"value": 78.6, "unit": "gal"}
